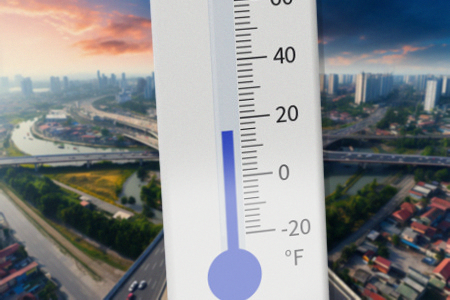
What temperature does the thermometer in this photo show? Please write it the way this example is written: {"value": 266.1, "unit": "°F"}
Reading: {"value": 16, "unit": "°F"}
